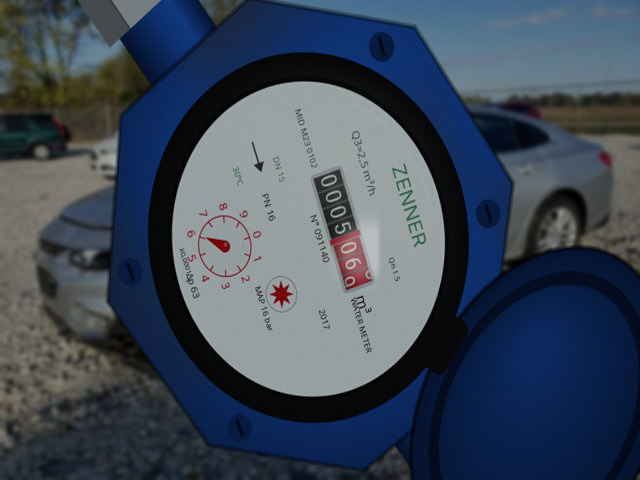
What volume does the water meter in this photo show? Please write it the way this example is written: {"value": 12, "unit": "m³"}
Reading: {"value": 5.0686, "unit": "m³"}
